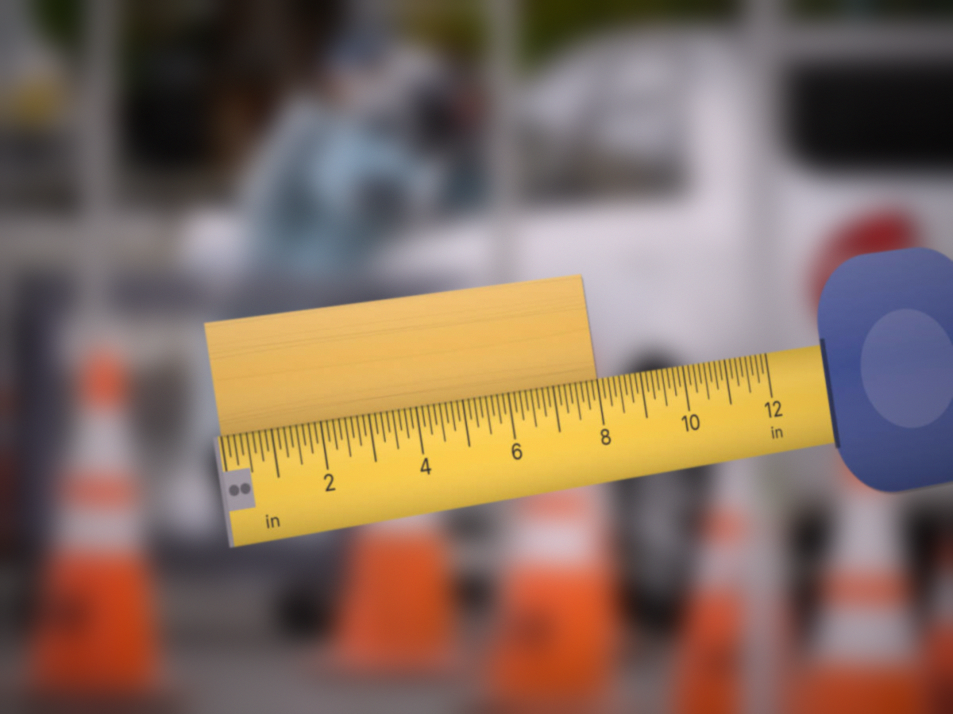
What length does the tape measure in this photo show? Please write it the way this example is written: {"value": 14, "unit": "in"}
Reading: {"value": 8, "unit": "in"}
